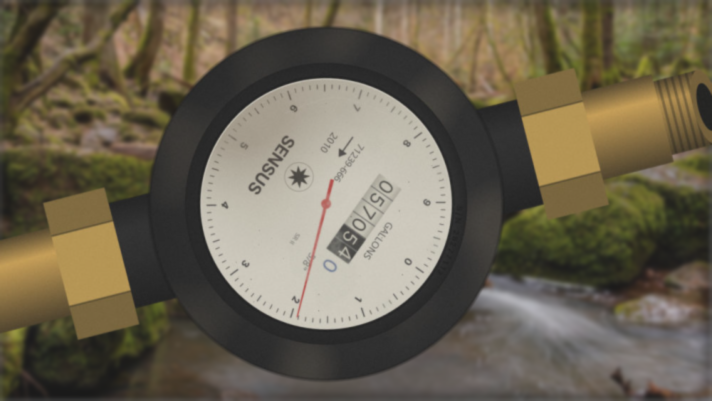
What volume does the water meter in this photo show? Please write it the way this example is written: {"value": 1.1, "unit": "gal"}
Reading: {"value": 570541.9, "unit": "gal"}
